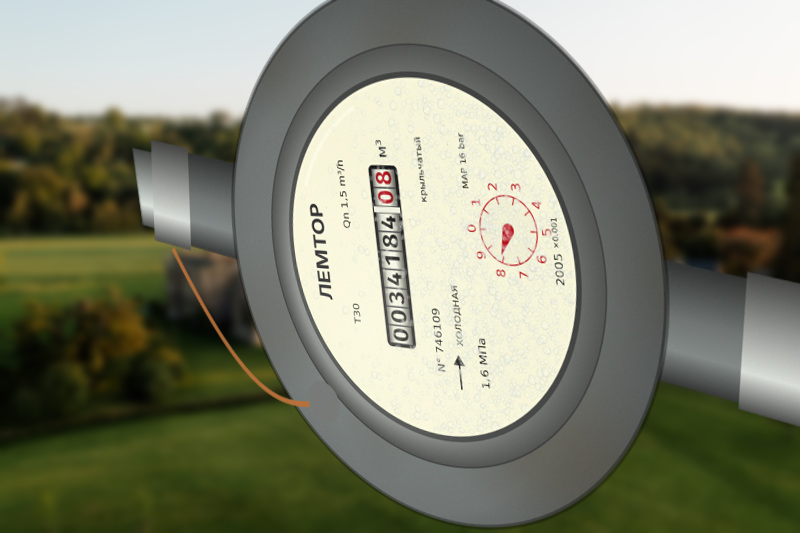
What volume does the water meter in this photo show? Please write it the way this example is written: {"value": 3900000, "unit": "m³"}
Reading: {"value": 34184.088, "unit": "m³"}
